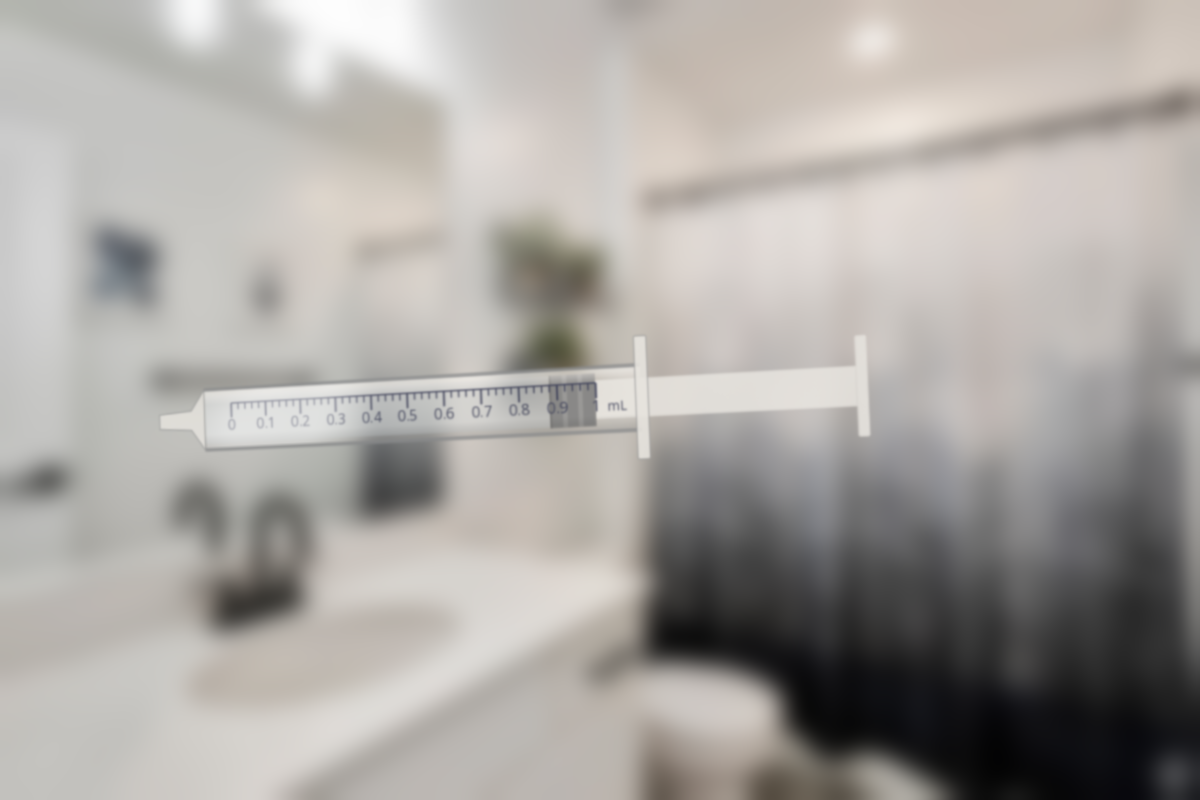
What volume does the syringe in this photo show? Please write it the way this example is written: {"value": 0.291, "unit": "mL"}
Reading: {"value": 0.88, "unit": "mL"}
